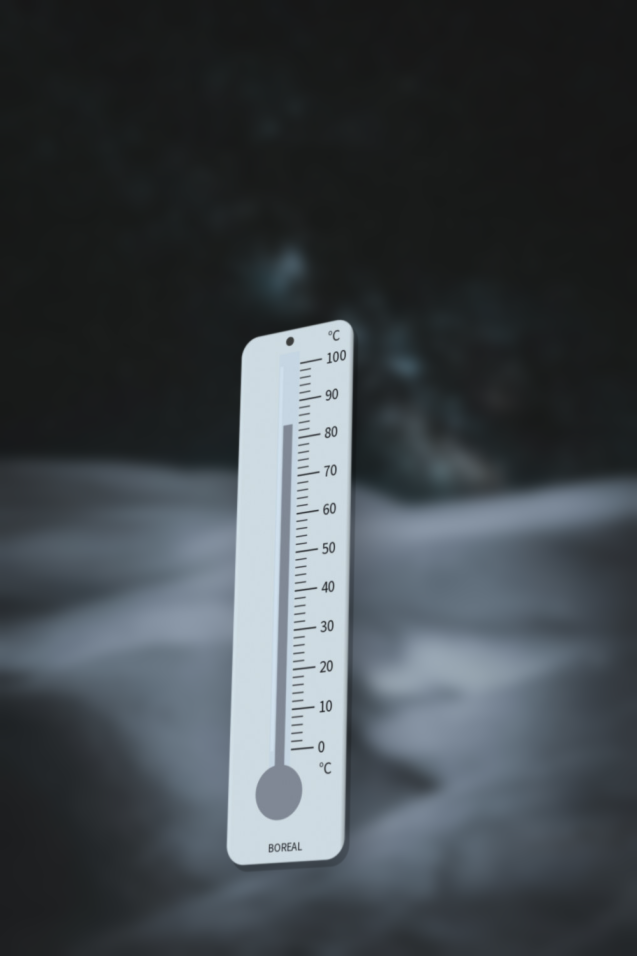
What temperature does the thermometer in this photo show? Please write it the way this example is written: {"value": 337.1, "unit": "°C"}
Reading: {"value": 84, "unit": "°C"}
